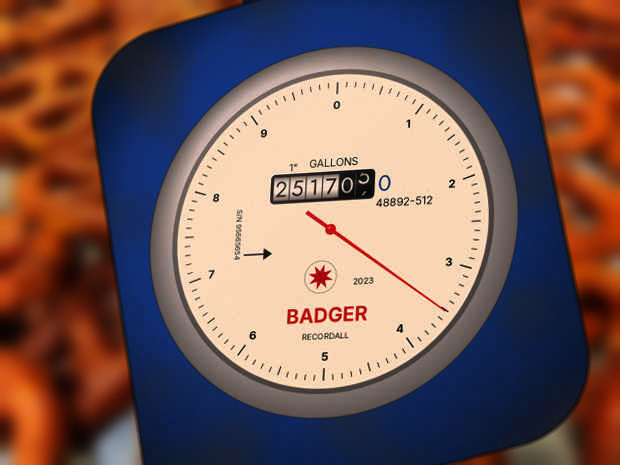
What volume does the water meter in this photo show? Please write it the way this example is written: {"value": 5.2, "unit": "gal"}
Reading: {"value": 2517053.5, "unit": "gal"}
